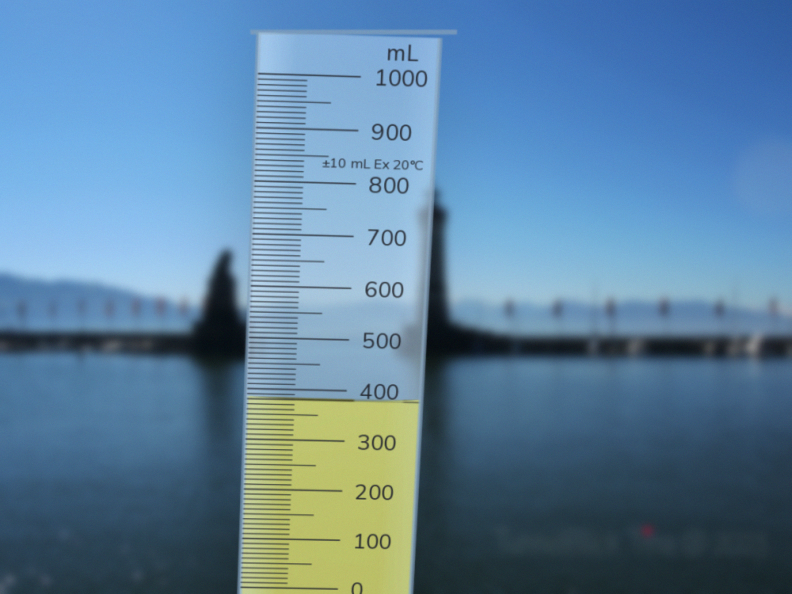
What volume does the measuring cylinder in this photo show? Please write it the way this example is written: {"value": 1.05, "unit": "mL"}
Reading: {"value": 380, "unit": "mL"}
